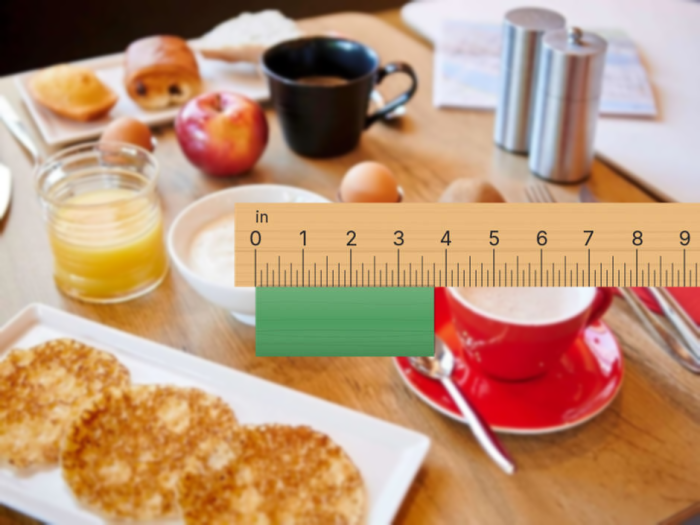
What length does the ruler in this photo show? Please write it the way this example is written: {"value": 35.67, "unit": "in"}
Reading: {"value": 3.75, "unit": "in"}
